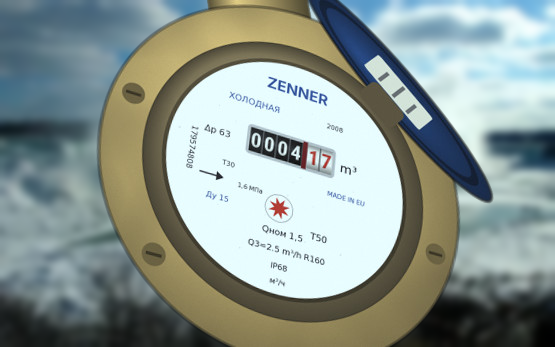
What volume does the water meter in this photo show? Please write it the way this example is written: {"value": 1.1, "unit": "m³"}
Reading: {"value": 4.17, "unit": "m³"}
